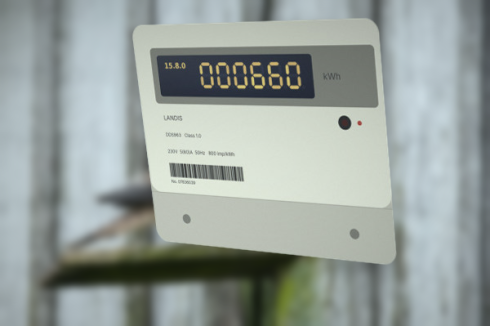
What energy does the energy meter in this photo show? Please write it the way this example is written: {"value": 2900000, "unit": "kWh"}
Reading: {"value": 660, "unit": "kWh"}
